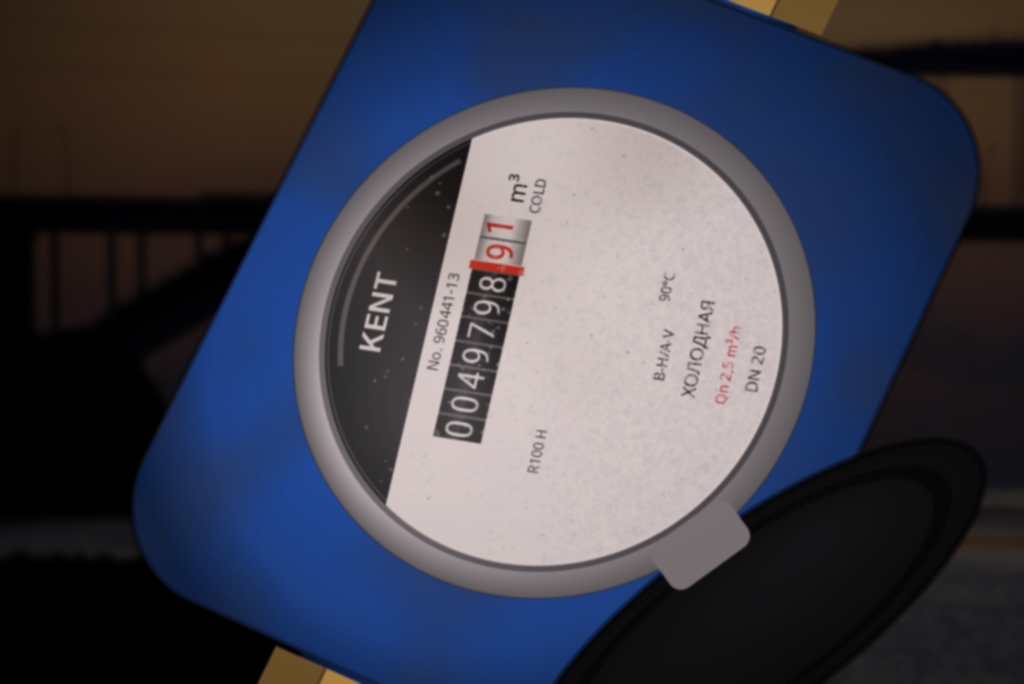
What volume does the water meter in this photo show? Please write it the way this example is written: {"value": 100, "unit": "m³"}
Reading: {"value": 49798.91, "unit": "m³"}
